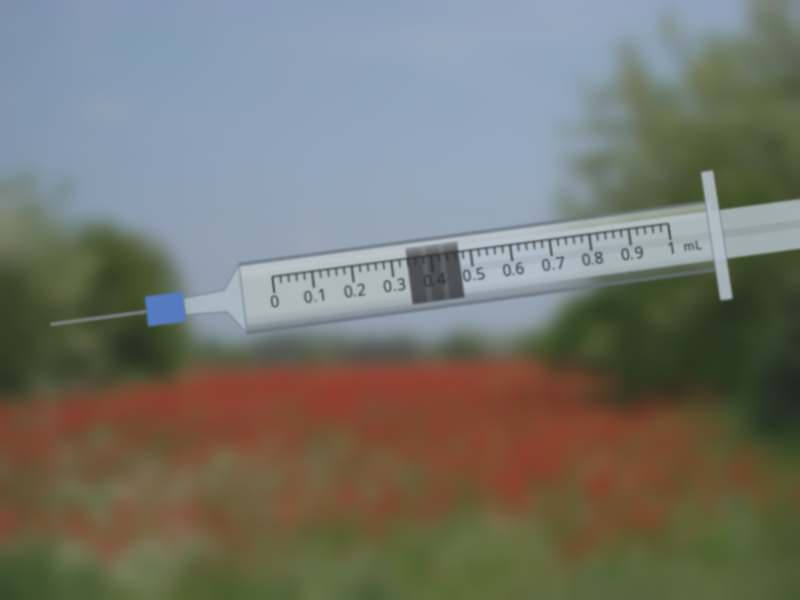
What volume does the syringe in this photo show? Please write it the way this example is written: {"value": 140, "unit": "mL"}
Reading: {"value": 0.34, "unit": "mL"}
